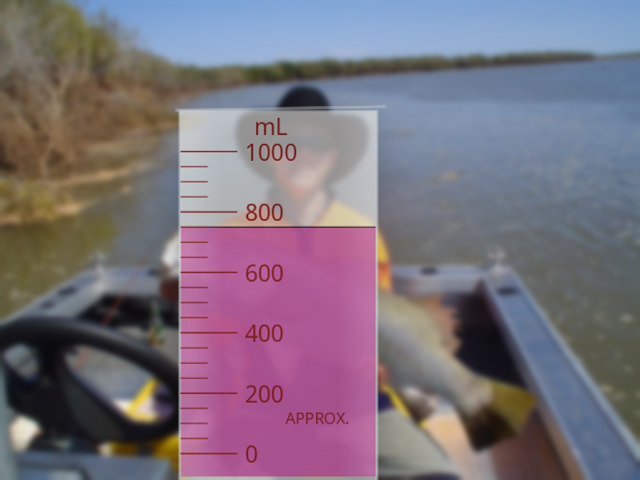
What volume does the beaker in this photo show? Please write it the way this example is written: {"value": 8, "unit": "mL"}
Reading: {"value": 750, "unit": "mL"}
